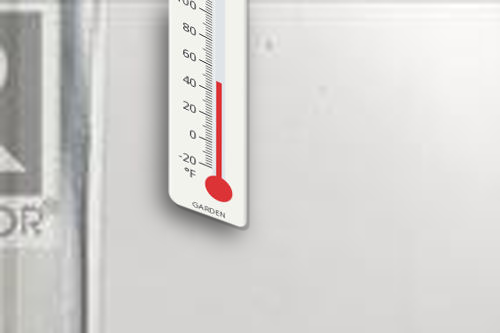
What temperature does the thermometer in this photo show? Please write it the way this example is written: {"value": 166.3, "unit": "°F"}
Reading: {"value": 50, "unit": "°F"}
